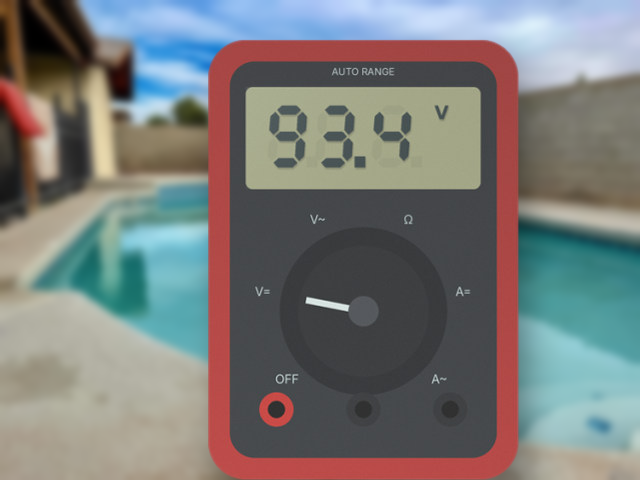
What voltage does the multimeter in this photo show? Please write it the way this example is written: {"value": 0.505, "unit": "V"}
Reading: {"value": 93.4, "unit": "V"}
